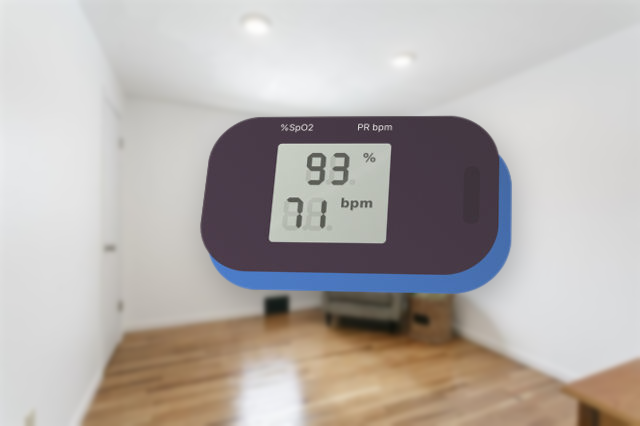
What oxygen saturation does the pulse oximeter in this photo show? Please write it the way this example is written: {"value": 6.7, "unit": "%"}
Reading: {"value": 93, "unit": "%"}
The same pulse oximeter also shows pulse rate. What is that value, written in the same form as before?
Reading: {"value": 71, "unit": "bpm"}
